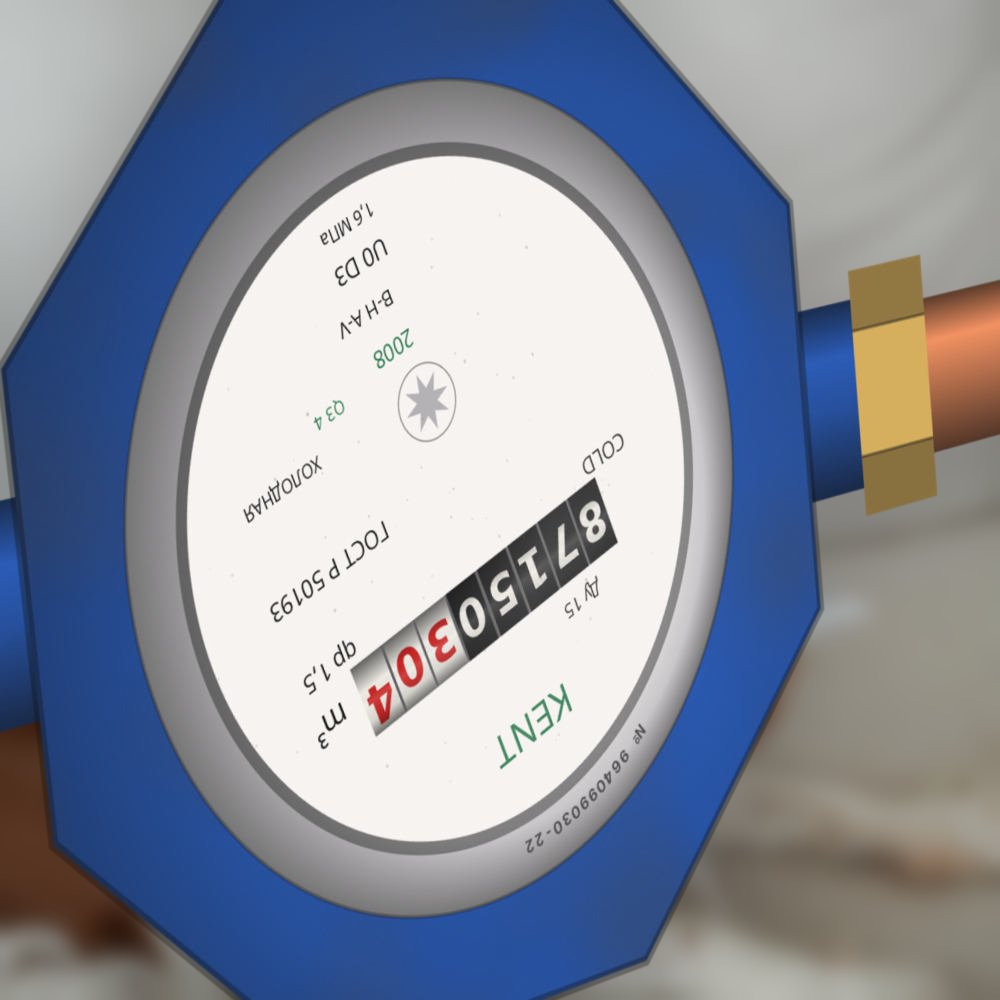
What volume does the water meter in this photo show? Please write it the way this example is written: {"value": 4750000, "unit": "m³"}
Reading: {"value": 87150.304, "unit": "m³"}
